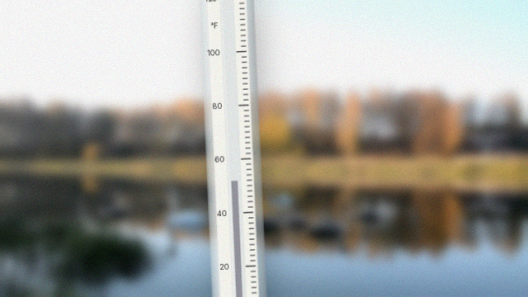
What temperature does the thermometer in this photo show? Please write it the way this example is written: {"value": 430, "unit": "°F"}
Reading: {"value": 52, "unit": "°F"}
